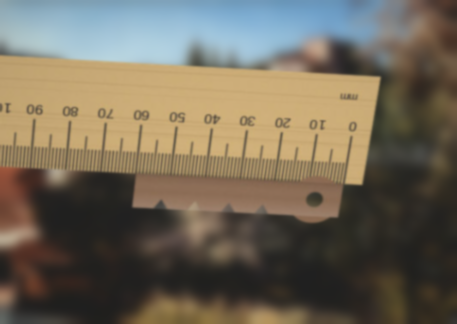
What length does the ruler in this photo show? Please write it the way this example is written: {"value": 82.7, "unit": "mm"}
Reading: {"value": 60, "unit": "mm"}
